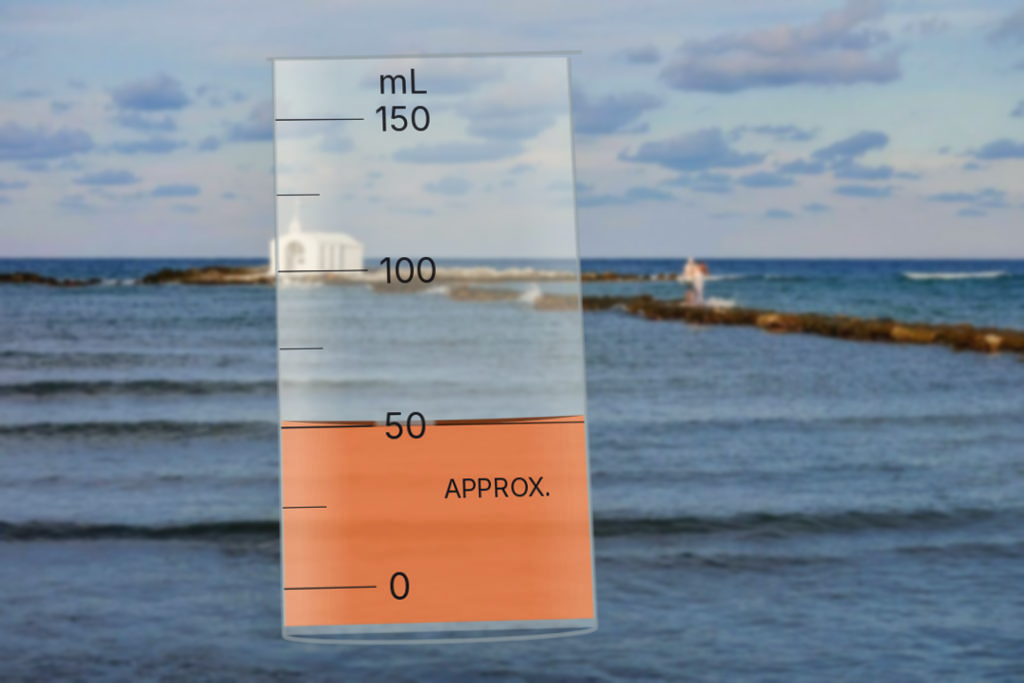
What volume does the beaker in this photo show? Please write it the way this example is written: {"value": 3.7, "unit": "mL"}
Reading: {"value": 50, "unit": "mL"}
